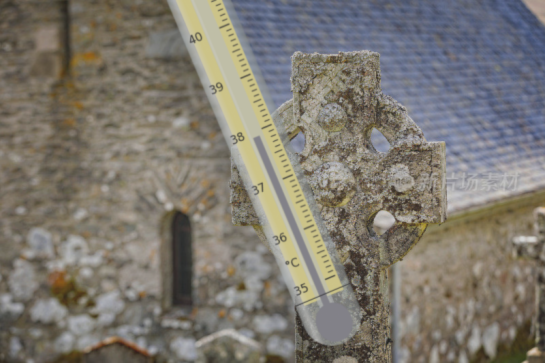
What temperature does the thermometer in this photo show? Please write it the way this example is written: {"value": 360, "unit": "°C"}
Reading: {"value": 37.9, "unit": "°C"}
